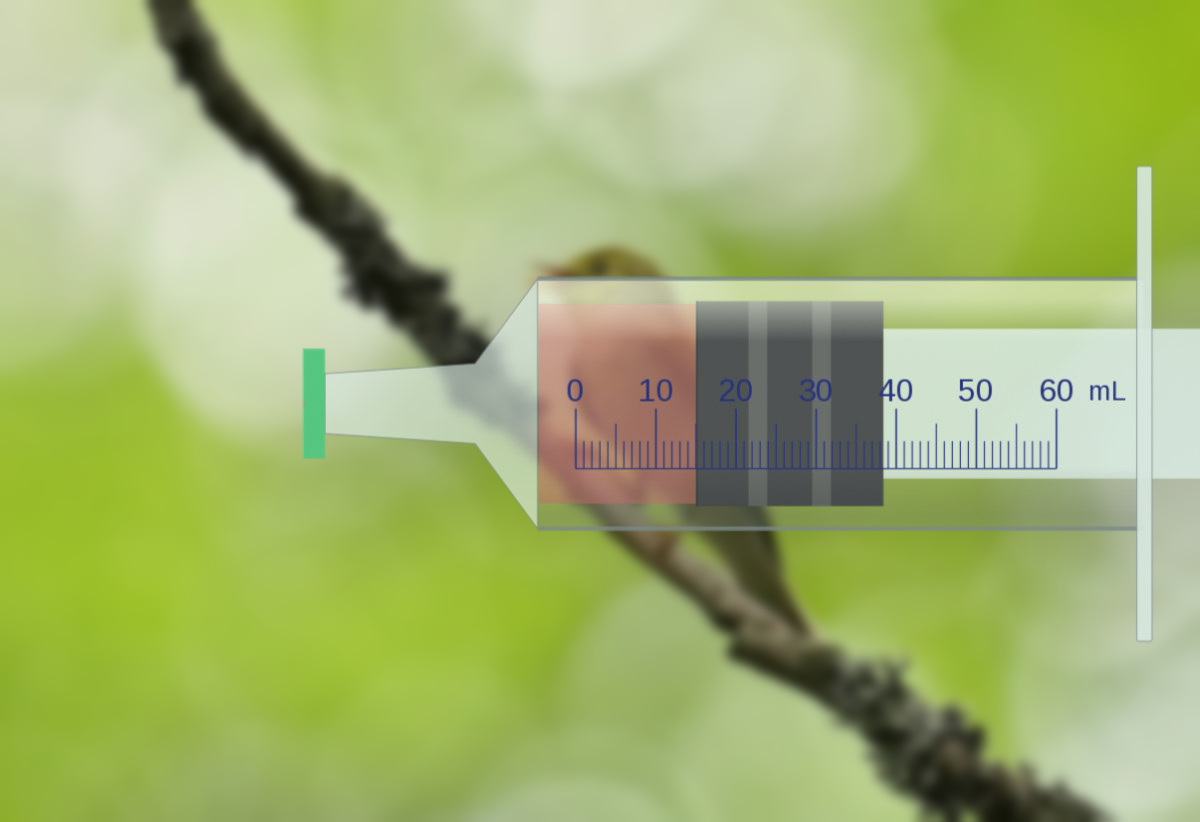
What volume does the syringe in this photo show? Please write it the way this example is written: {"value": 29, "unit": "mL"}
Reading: {"value": 15, "unit": "mL"}
